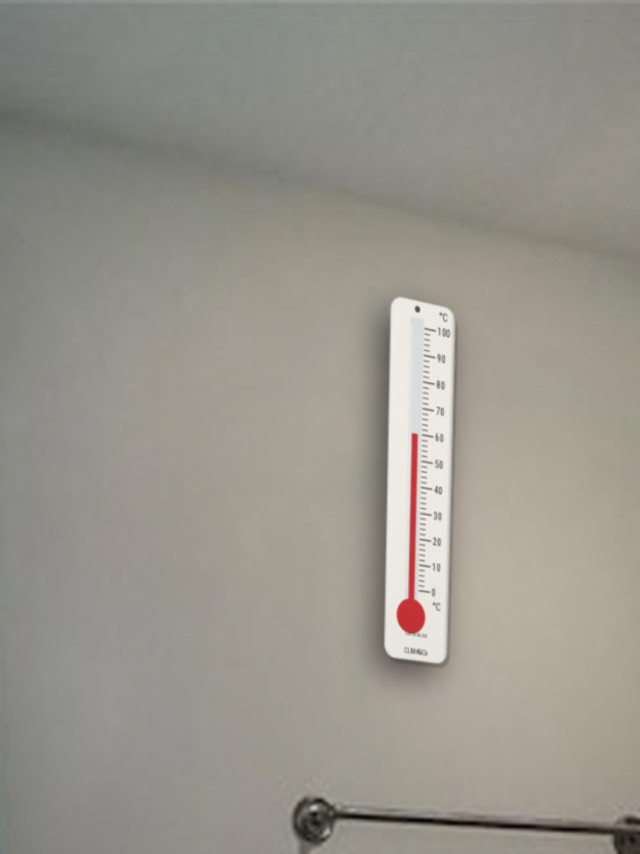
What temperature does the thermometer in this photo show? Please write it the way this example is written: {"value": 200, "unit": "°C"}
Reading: {"value": 60, "unit": "°C"}
